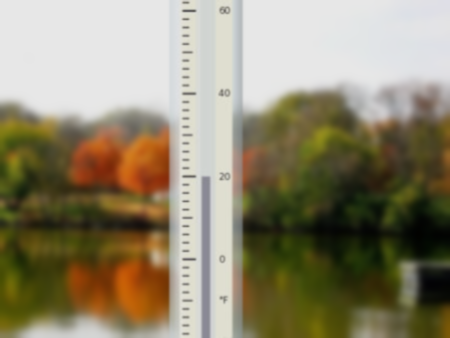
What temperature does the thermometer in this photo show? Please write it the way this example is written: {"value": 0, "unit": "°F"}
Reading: {"value": 20, "unit": "°F"}
